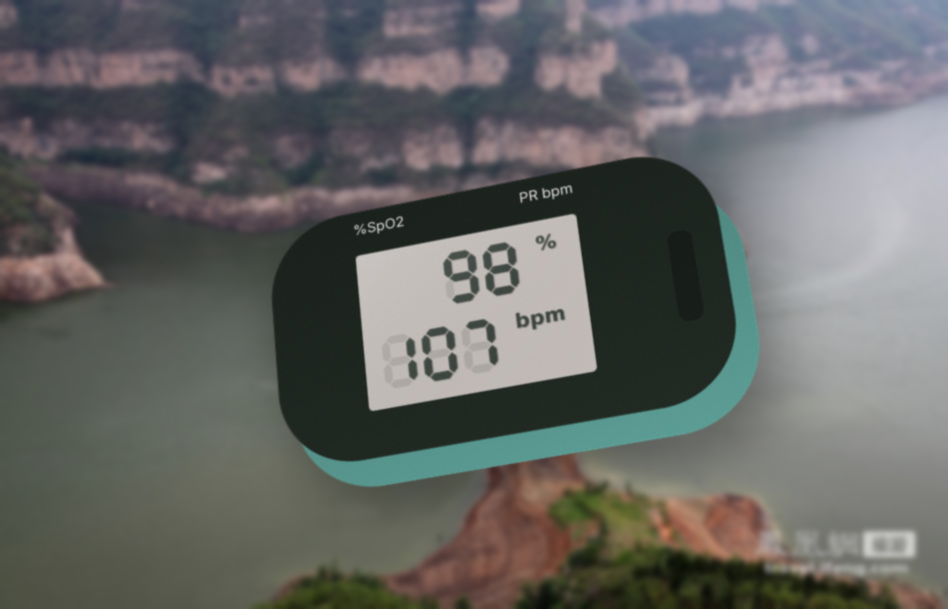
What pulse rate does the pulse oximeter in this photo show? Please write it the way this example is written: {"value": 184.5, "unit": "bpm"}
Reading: {"value": 107, "unit": "bpm"}
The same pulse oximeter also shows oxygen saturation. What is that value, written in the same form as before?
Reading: {"value": 98, "unit": "%"}
